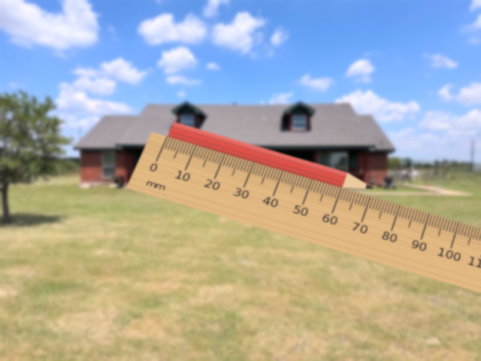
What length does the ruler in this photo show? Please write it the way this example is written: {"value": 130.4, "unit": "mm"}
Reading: {"value": 70, "unit": "mm"}
